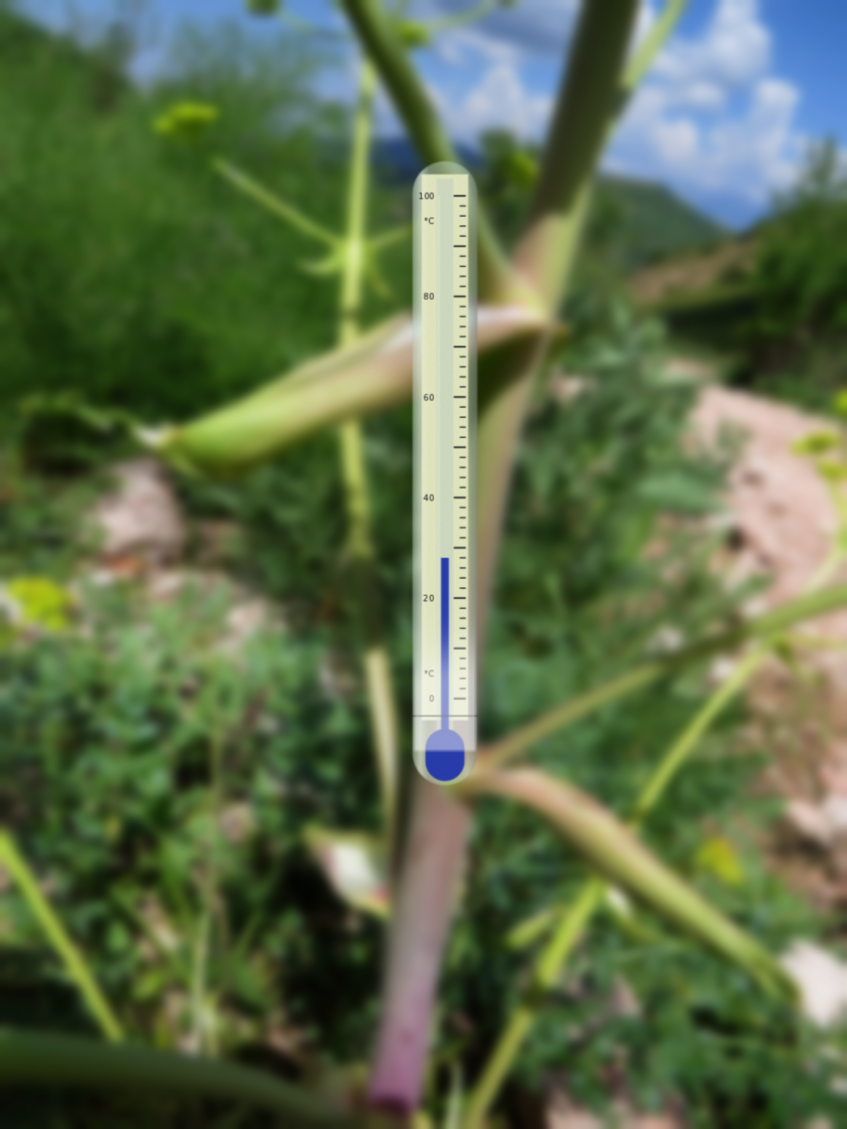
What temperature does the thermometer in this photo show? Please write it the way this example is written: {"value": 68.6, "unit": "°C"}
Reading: {"value": 28, "unit": "°C"}
